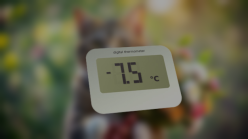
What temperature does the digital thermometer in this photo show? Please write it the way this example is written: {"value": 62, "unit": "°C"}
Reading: {"value": -7.5, "unit": "°C"}
